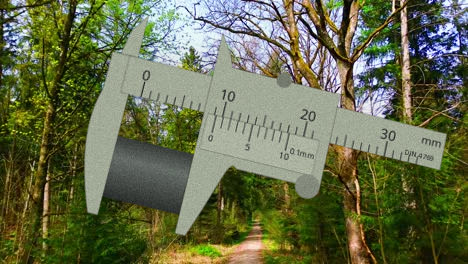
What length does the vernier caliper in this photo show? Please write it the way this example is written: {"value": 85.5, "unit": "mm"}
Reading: {"value": 9.2, "unit": "mm"}
